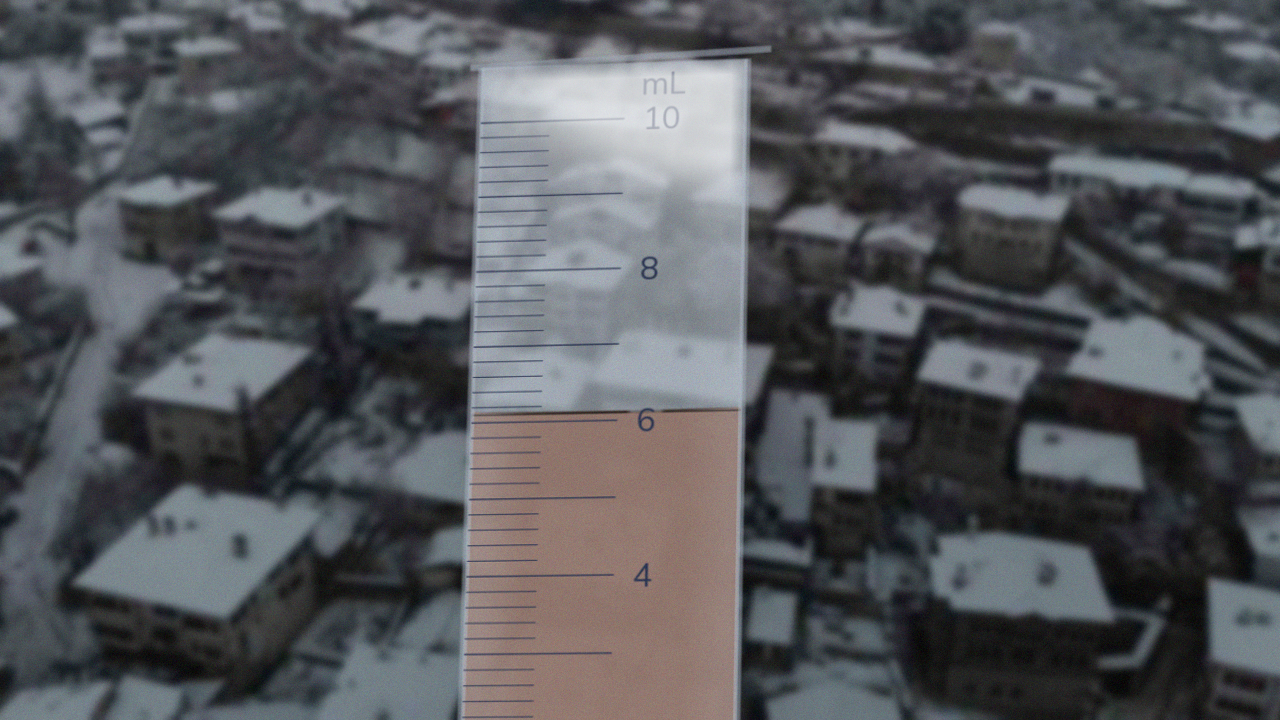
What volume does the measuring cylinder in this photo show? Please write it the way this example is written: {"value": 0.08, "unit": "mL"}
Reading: {"value": 6.1, "unit": "mL"}
